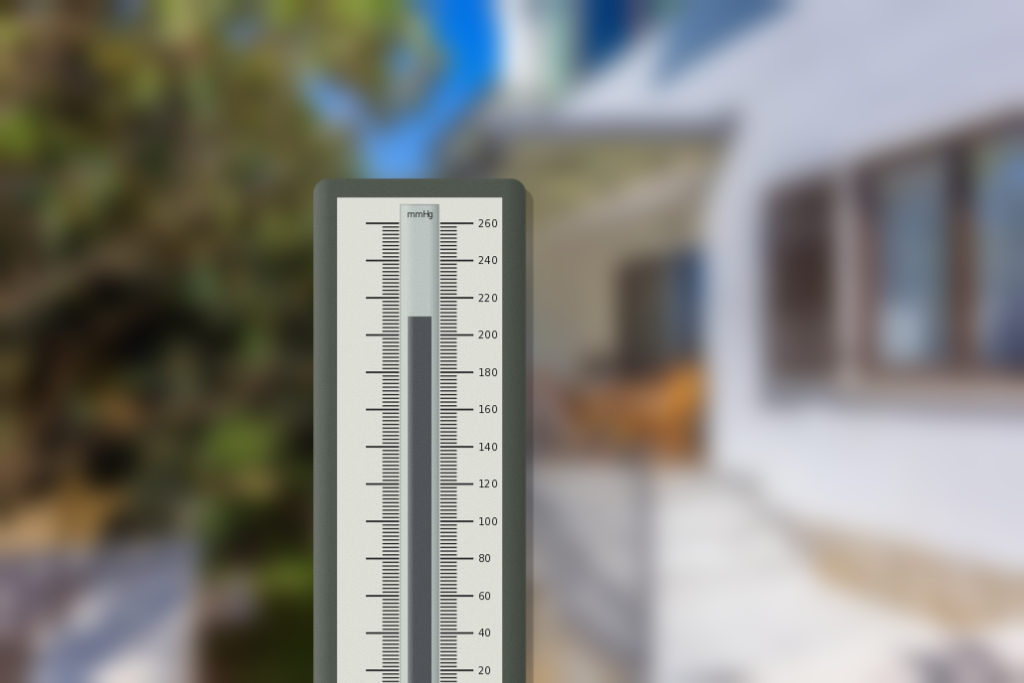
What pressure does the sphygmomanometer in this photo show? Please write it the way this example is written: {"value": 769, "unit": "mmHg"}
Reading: {"value": 210, "unit": "mmHg"}
